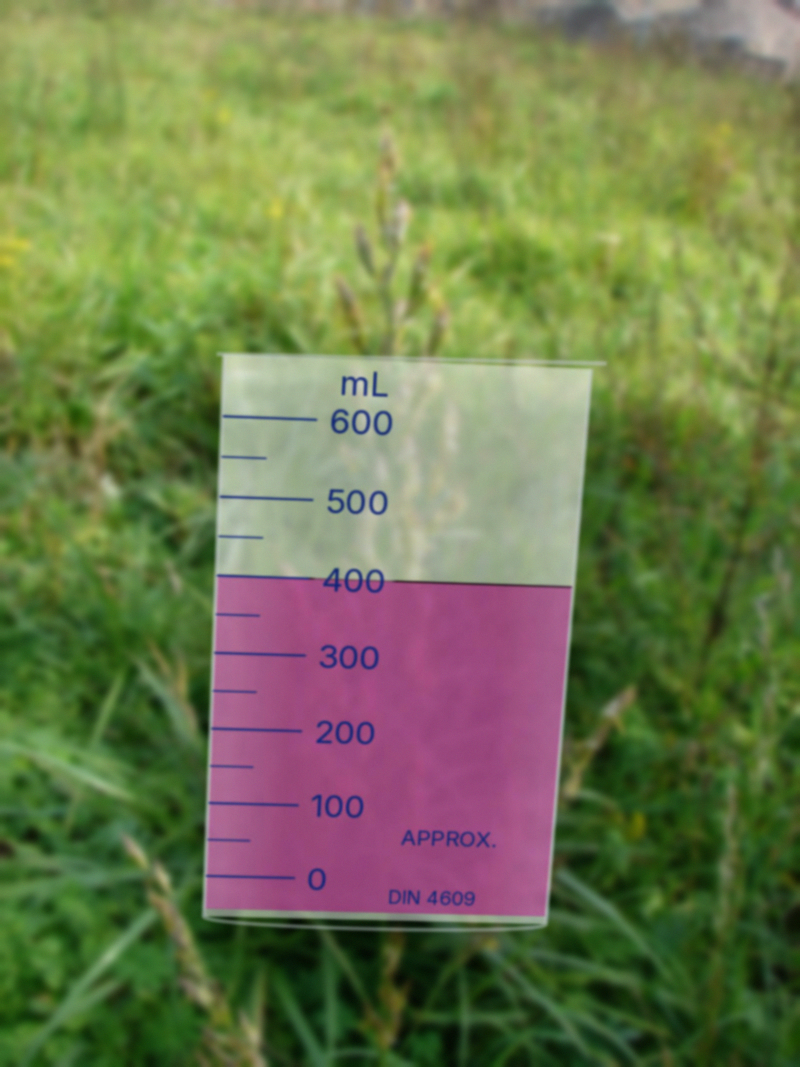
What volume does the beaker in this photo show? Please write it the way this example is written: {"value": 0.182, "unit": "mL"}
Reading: {"value": 400, "unit": "mL"}
